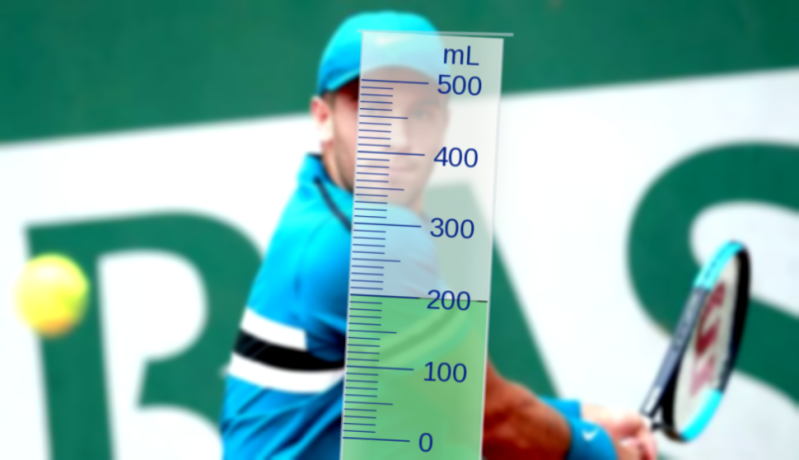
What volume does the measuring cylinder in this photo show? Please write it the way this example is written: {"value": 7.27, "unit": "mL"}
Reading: {"value": 200, "unit": "mL"}
